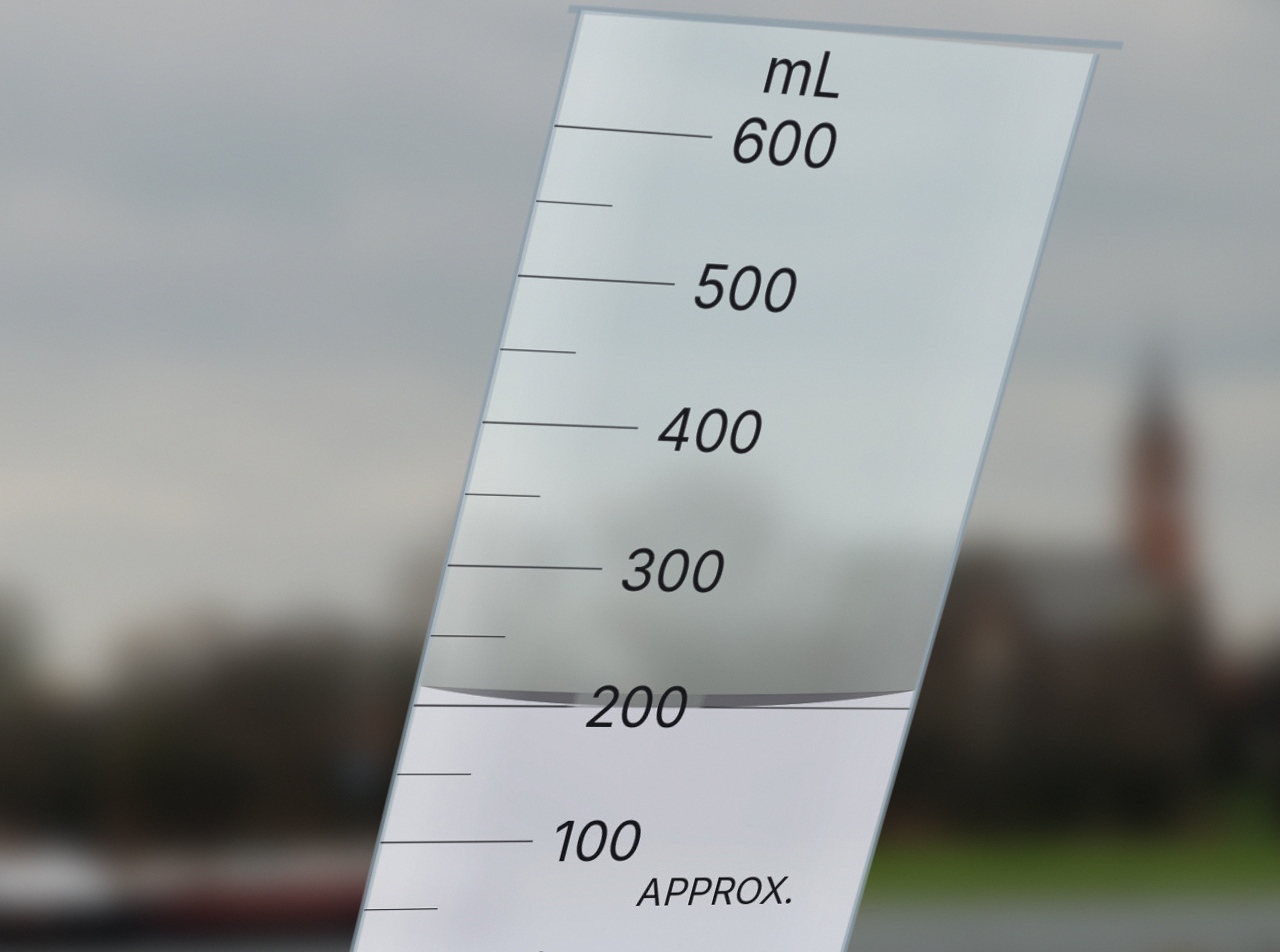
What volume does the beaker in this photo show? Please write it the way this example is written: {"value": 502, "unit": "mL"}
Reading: {"value": 200, "unit": "mL"}
